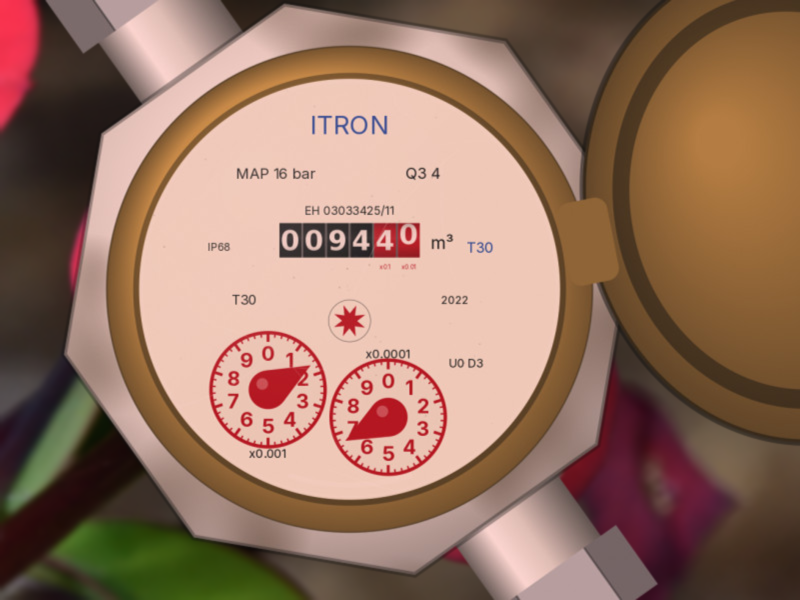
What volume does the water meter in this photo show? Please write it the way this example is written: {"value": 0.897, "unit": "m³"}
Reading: {"value": 94.4016, "unit": "m³"}
